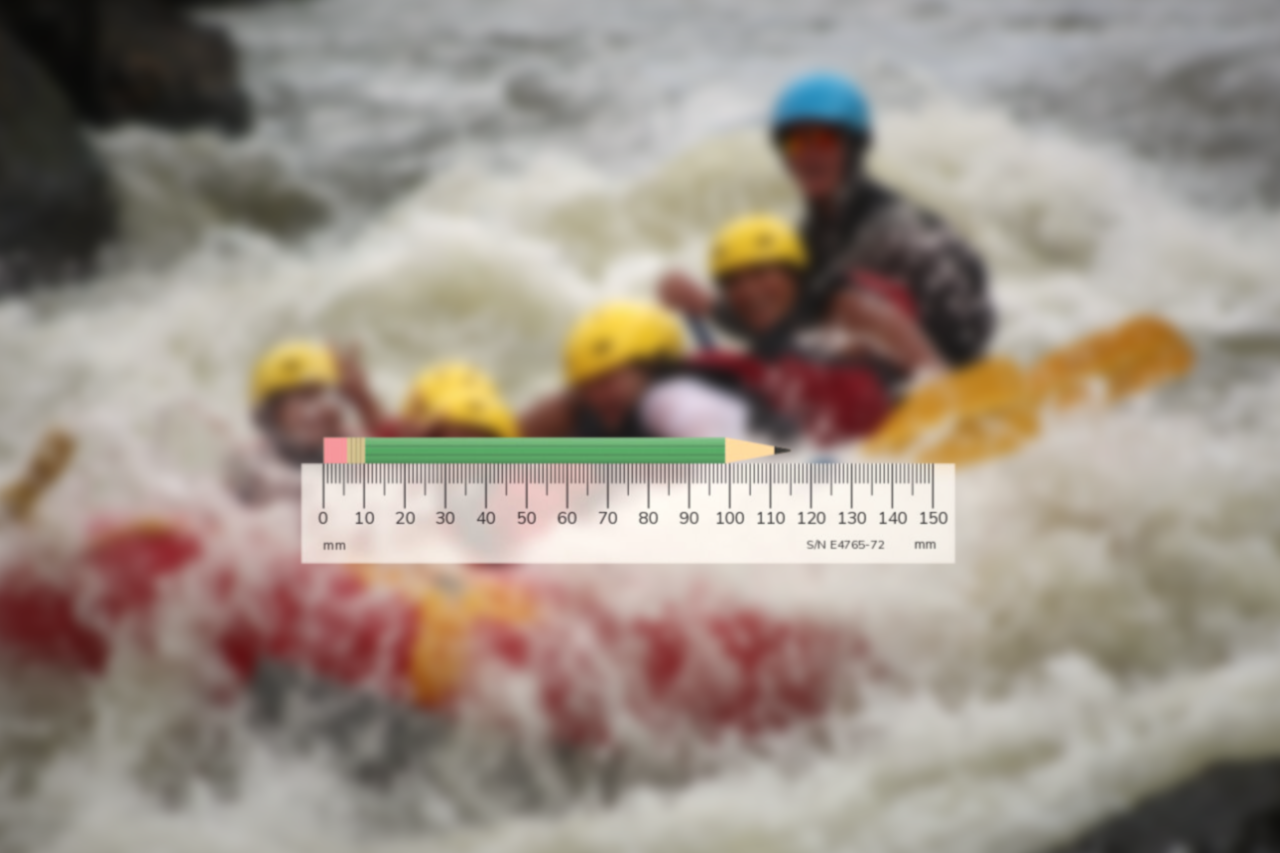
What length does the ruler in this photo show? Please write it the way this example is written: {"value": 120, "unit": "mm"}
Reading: {"value": 115, "unit": "mm"}
